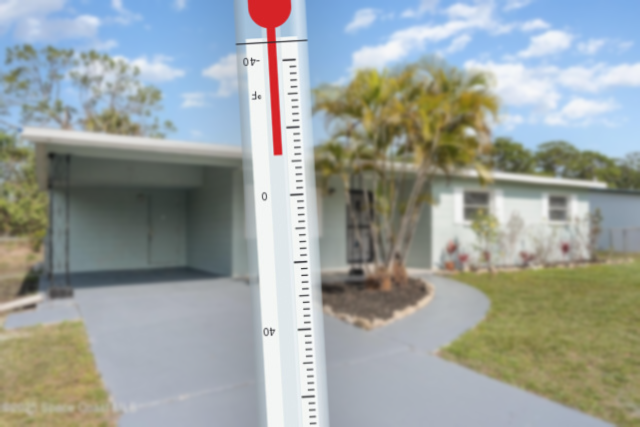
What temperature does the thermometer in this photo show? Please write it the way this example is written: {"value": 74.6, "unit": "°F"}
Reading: {"value": -12, "unit": "°F"}
